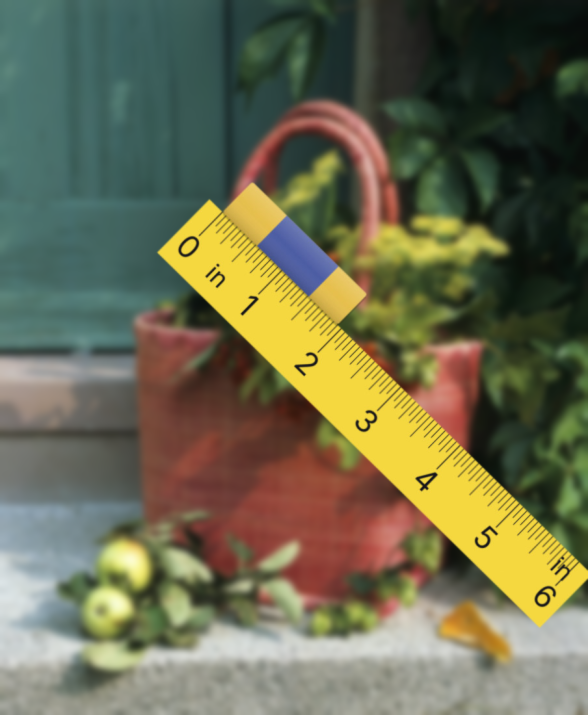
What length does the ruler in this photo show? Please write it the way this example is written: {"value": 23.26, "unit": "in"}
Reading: {"value": 1.9375, "unit": "in"}
